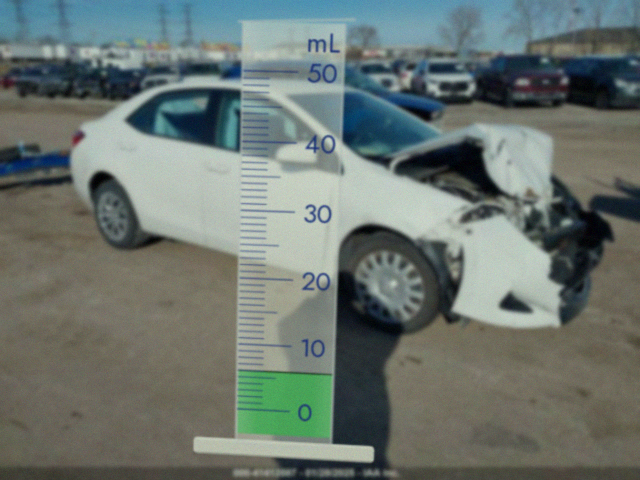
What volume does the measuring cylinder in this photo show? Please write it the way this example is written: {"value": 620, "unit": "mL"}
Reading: {"value": 6, "unit": "mL"}
